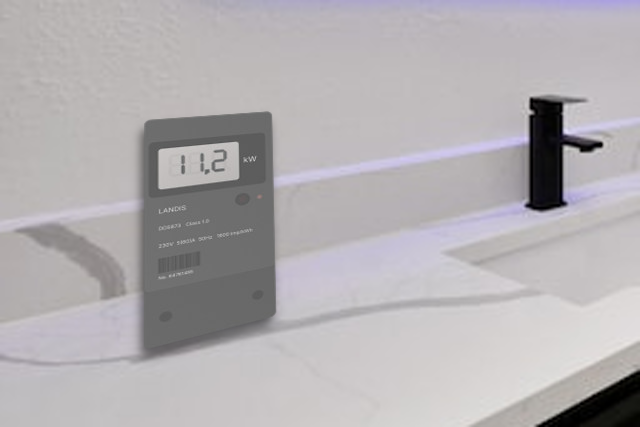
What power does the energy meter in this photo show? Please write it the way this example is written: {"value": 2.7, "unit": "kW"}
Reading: {"value": 11.2, "unit": "kW"}
